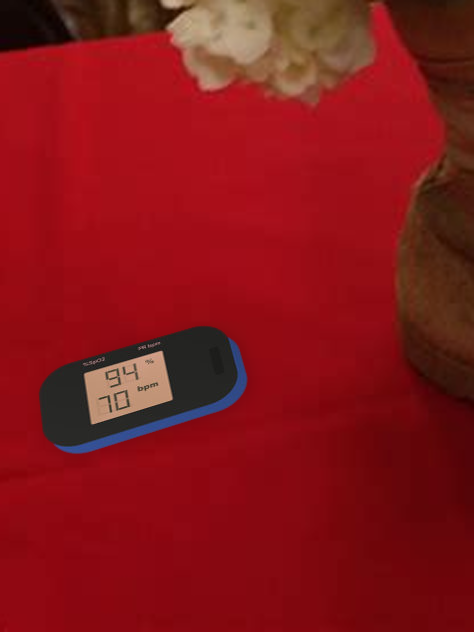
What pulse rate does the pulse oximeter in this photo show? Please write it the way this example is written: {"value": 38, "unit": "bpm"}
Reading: {"value": 70, "unit": "bpm"}
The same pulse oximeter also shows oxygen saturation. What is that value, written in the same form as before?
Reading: {"value": 94, "unit": "%"}
